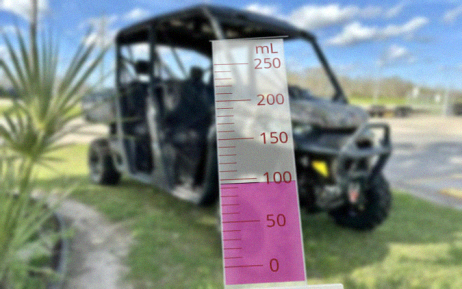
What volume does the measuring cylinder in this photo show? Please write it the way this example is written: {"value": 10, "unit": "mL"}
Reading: {"value": 95, "unit": "mL"}
